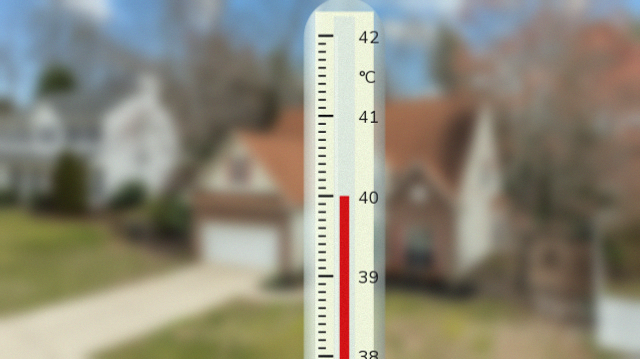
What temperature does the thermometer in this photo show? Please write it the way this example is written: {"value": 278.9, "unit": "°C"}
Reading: {"value": 40, "unit": "°C"}
